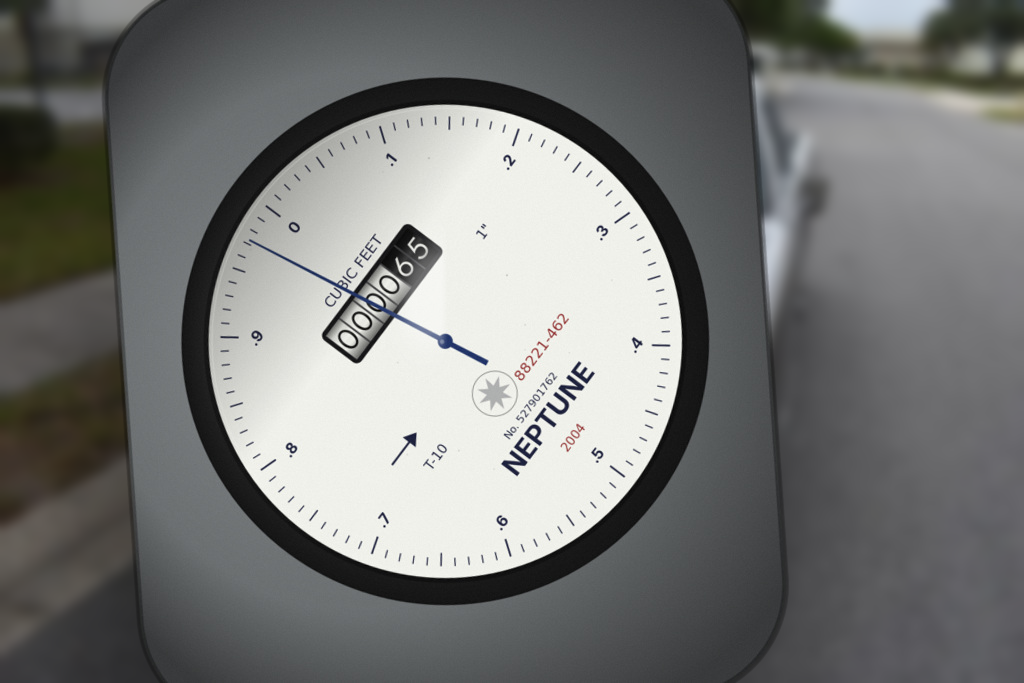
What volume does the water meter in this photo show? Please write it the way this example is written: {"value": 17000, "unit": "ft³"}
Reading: {"value": 64.97, "unit": "ft³"}
